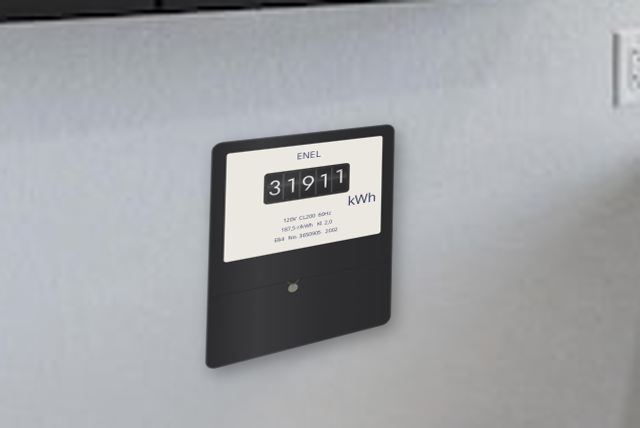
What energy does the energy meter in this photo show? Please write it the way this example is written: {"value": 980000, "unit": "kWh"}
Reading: {"value": 31911, "unit": "kWh"}
